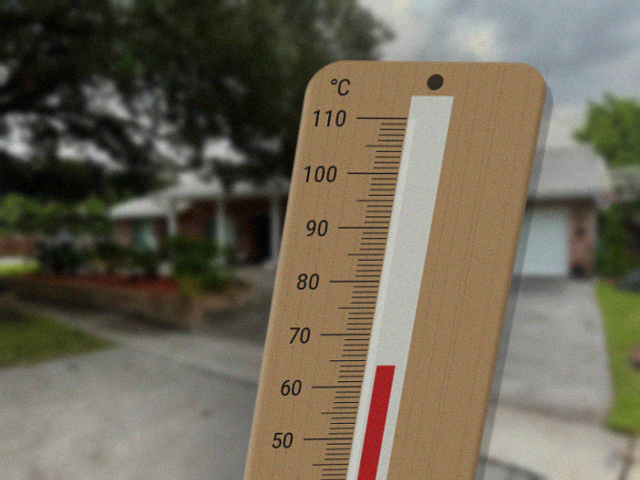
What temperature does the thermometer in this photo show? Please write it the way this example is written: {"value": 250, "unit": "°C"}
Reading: {"value": 64, "unit": "°C"}
